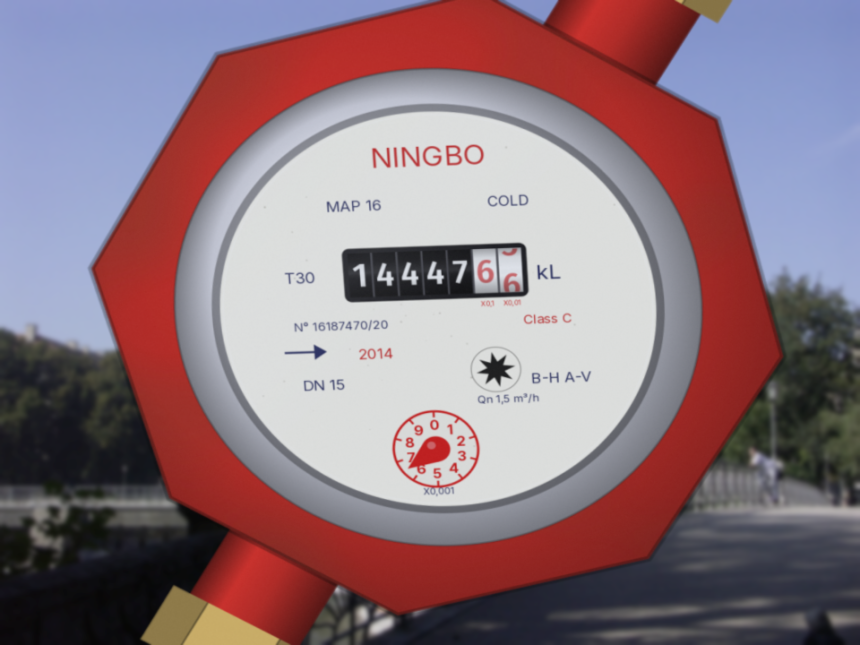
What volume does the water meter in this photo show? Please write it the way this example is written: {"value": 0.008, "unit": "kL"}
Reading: {"value": 14447.656, "unit": "kL"}
